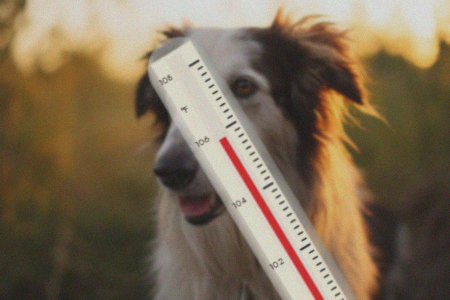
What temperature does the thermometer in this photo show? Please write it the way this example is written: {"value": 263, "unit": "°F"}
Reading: {"value": 105.8, "unit": "°F"}
